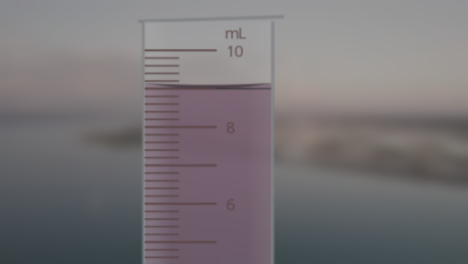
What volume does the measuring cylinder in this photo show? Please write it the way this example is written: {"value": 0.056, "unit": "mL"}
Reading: {"value": 9, "unit": "mL"}
